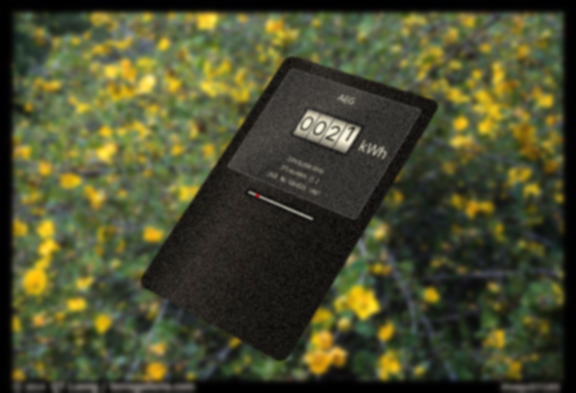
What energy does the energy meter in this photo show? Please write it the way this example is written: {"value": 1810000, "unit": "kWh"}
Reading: {"value": 21, "unit": "kWh"}
